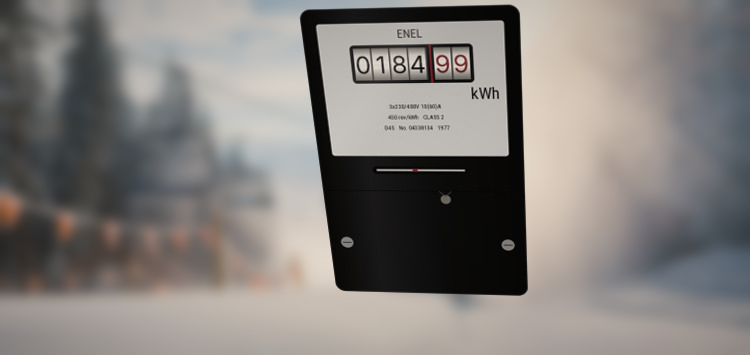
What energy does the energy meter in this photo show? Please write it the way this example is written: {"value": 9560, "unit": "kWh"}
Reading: {"value": 184.99, "unit": "kWh"}
